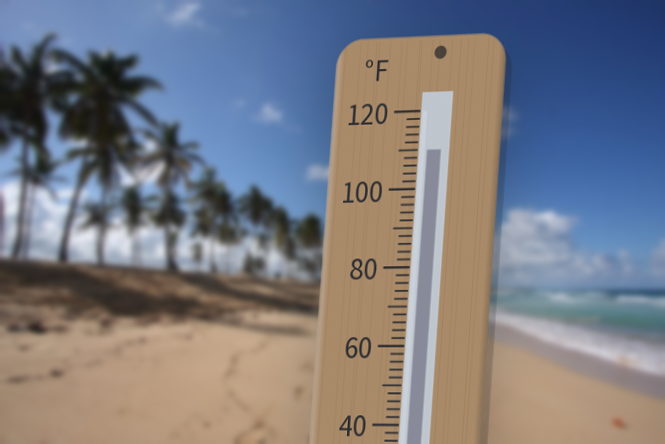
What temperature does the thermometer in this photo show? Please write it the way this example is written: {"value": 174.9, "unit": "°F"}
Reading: {"value": 110, "unit": "°F"}
